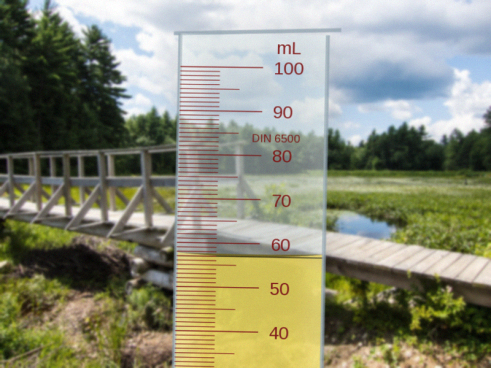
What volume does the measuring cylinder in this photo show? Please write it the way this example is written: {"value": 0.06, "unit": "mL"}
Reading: {"value": 57, "unit": "mL"}
